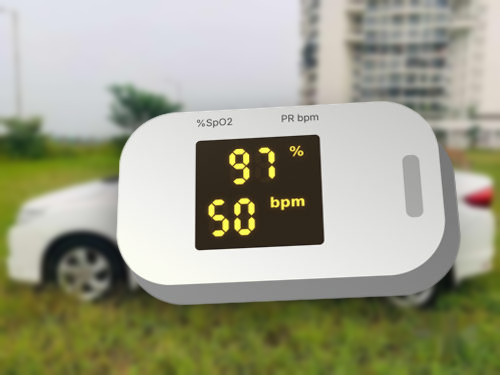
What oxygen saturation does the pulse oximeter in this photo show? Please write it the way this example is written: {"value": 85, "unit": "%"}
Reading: {"value": 97, "unit": "%"}
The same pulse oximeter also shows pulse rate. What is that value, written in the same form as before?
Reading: {"value": 50, "unit": "bpm"}
